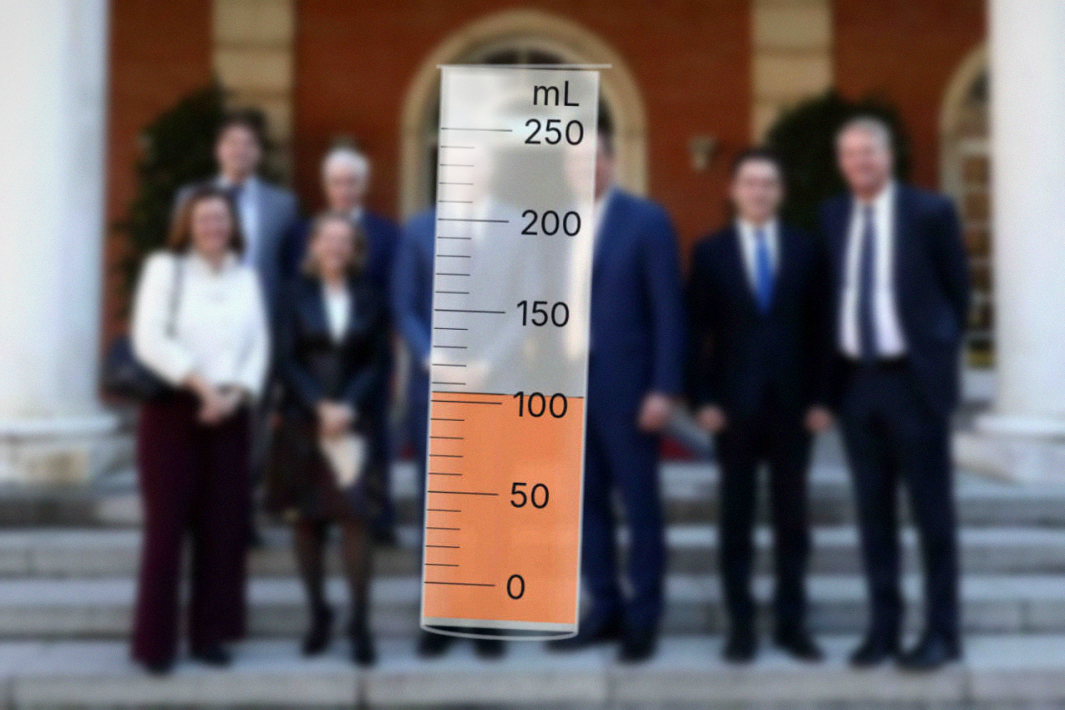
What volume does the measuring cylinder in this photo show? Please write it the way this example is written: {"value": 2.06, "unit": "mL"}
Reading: {"value": 105, "unit": "mL"}
